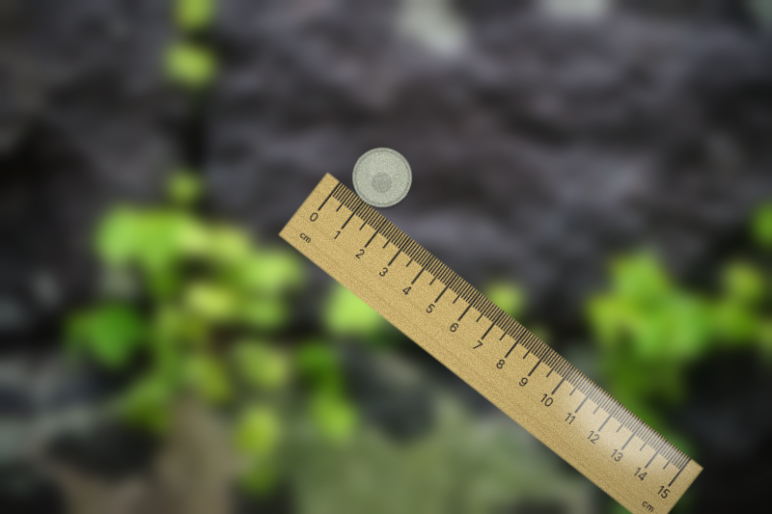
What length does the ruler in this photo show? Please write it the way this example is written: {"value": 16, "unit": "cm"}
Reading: {"value": 2, "unit": "cm"}
